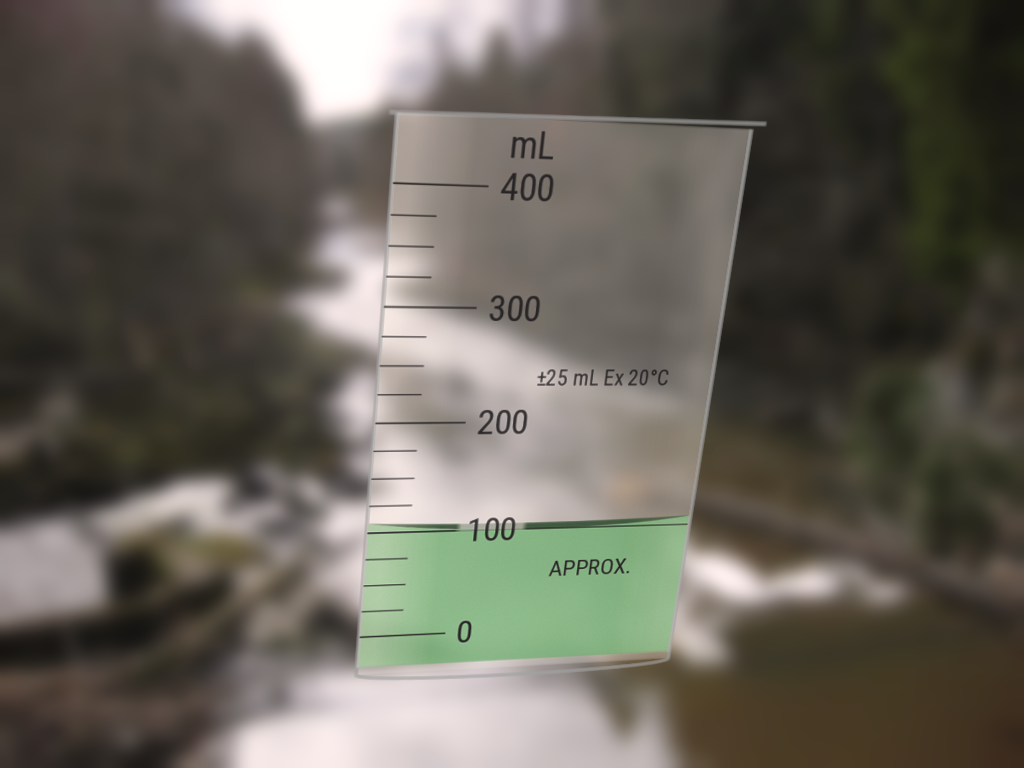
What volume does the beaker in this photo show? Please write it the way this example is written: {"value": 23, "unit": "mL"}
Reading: {"value": 100, "unit": "mL"}
